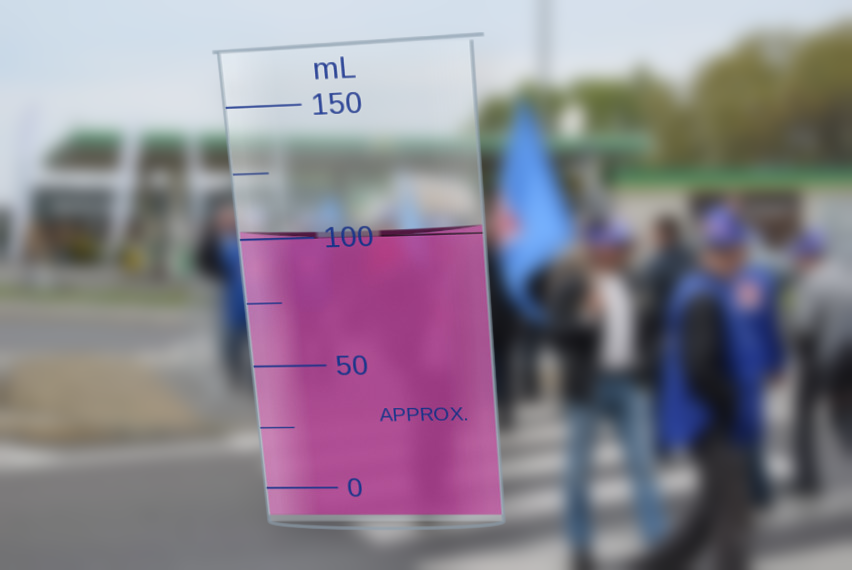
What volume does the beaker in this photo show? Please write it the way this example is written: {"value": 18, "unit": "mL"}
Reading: {"value": 100, "unit": "mL"}
